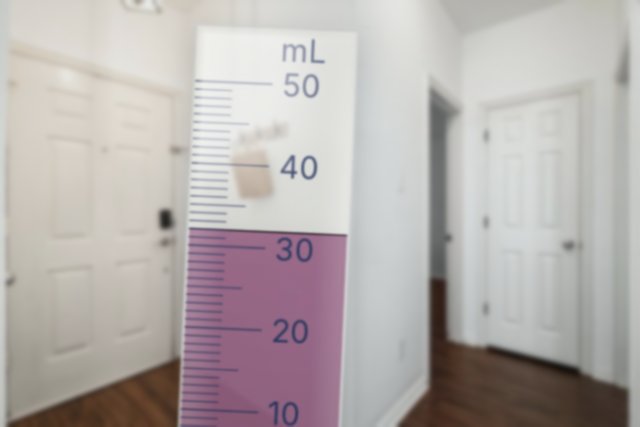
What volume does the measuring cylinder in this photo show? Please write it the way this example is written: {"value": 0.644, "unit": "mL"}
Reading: {"value": 32, "unit": "mL"}
